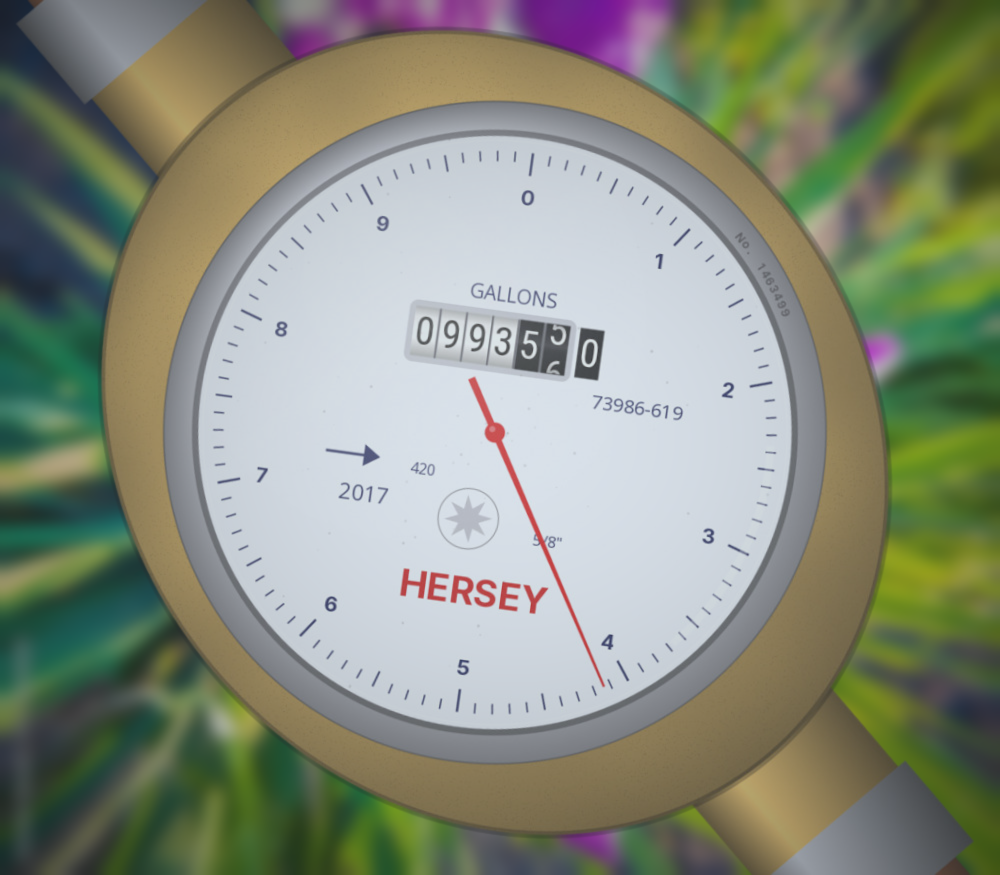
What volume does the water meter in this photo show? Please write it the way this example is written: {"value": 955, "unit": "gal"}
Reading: {"value": 993554.1, "unit": "gal"}
